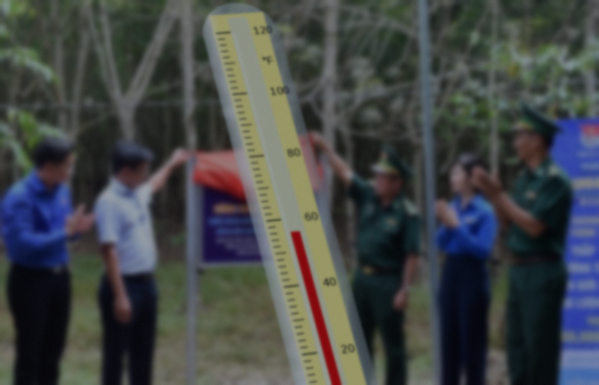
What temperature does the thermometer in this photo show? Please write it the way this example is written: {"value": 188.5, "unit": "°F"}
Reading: {"value": 56, "unit": "°F"}
